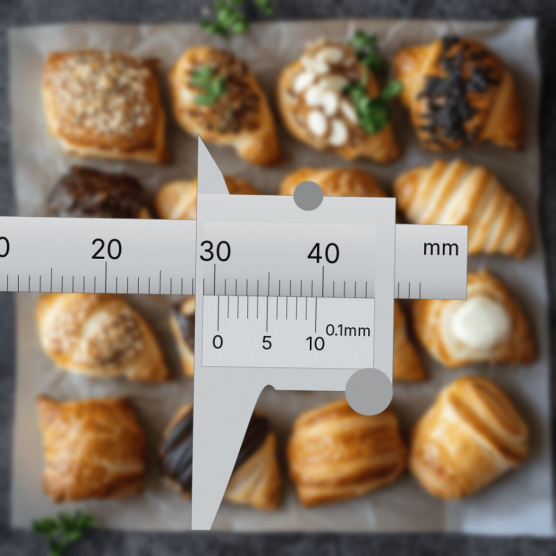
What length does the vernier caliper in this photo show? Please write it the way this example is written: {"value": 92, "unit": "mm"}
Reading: {"value": 30.4, "unit": "mm"}
